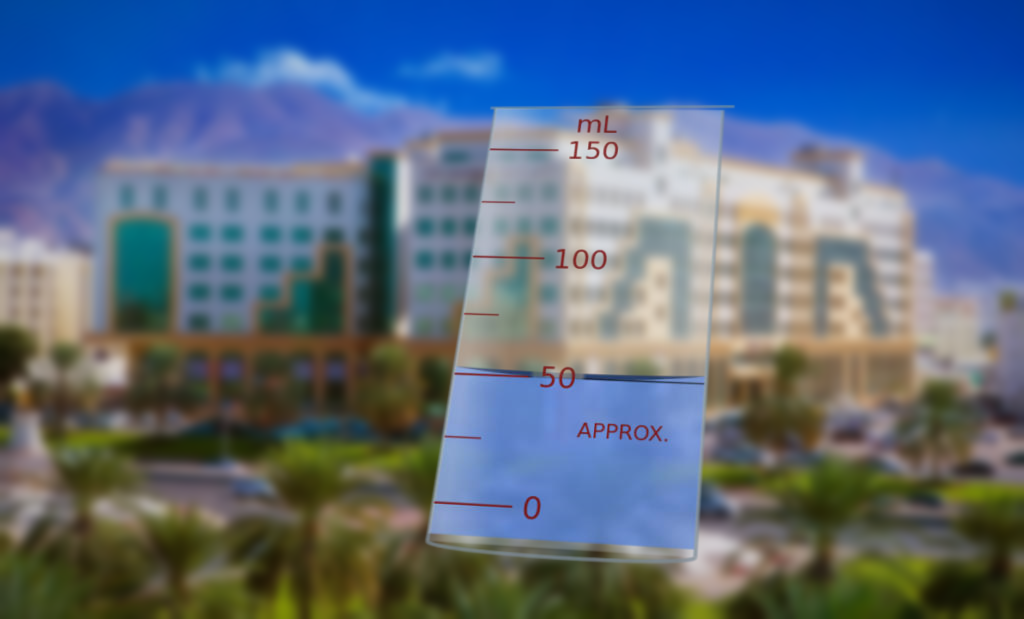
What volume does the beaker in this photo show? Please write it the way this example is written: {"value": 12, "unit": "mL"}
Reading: {"value": 50, "unit": "mL"}
